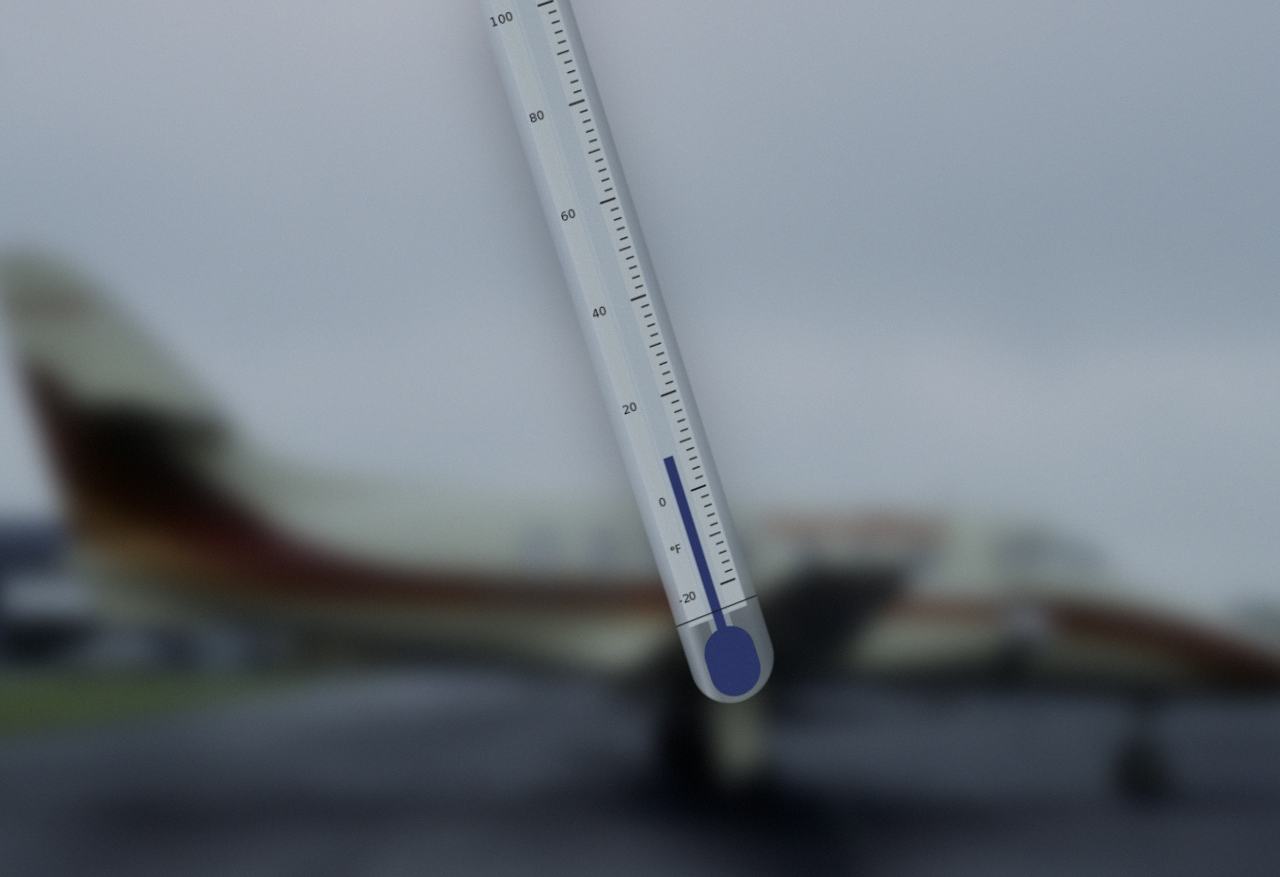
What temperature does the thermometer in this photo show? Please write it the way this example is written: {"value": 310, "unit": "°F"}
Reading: {"value": 8, "unit": "°F"}
